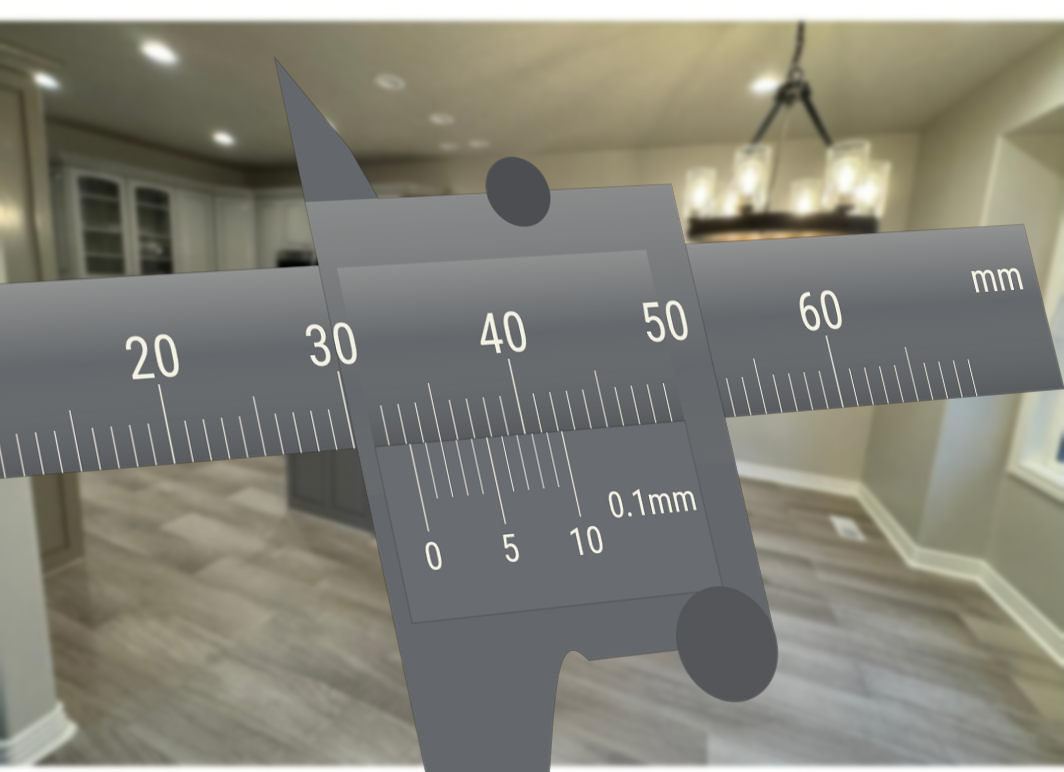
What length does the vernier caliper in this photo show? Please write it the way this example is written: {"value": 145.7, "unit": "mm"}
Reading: {"value": 33.2, "unit": "mm"}
